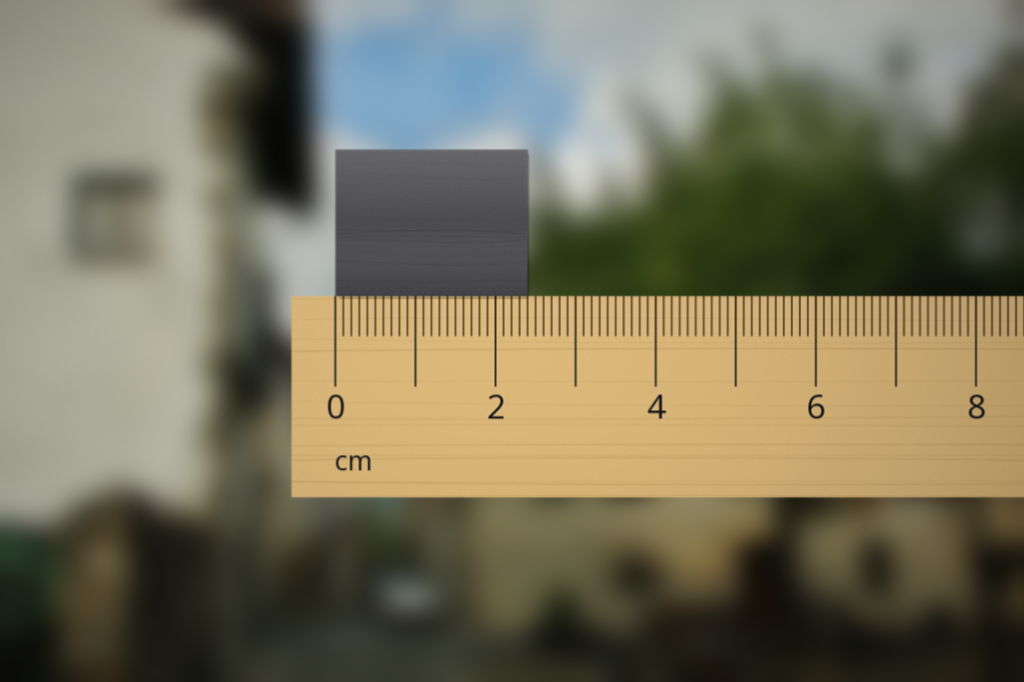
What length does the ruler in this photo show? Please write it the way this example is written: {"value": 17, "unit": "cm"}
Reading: {"value": 2.4, "unit": "cm"}
